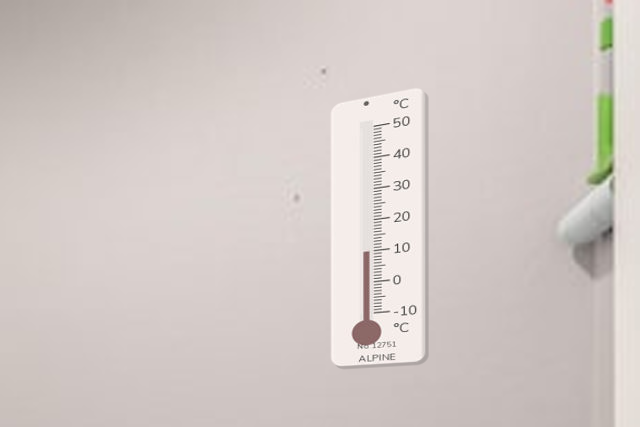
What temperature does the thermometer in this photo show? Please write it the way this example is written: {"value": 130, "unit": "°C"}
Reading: {"value": 10, "unit": "°C"}
